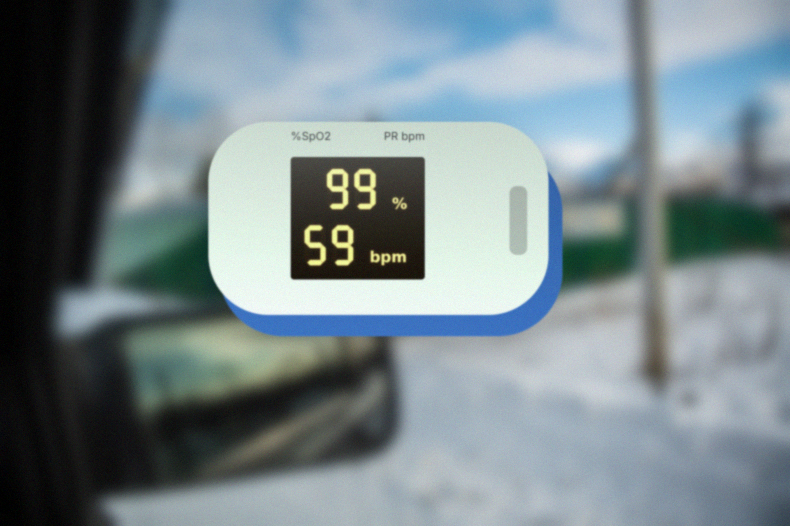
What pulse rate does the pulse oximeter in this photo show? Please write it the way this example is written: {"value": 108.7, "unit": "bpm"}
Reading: {"value": 59, "unit": "bpm"}
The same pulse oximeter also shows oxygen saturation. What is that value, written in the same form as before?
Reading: {"value": 99, "unit": "%"}
